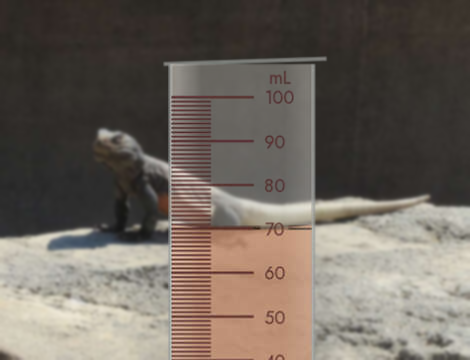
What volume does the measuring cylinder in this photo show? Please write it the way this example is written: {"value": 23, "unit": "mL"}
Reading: {"value": 70, "unit": "mL"}
